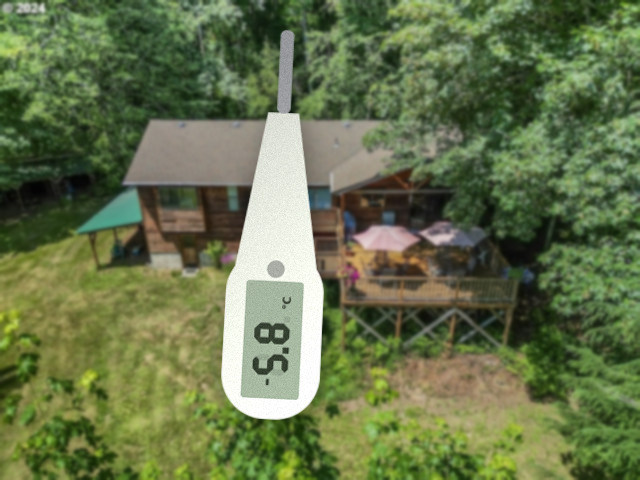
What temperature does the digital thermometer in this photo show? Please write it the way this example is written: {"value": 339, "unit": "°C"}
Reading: {"value": -5.8, "unit": "°C"}
